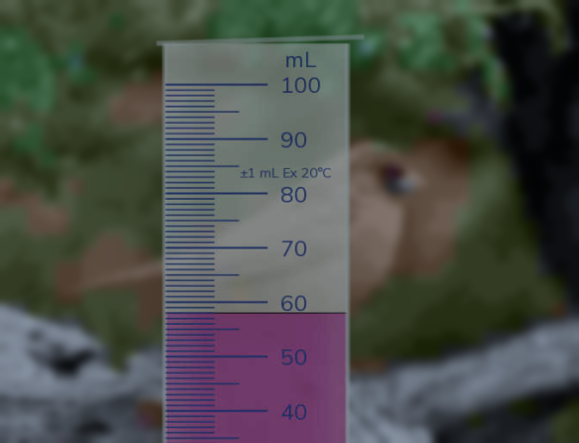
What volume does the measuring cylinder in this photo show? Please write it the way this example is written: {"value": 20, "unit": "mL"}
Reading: {"value": 58, "unit": "mL"}
